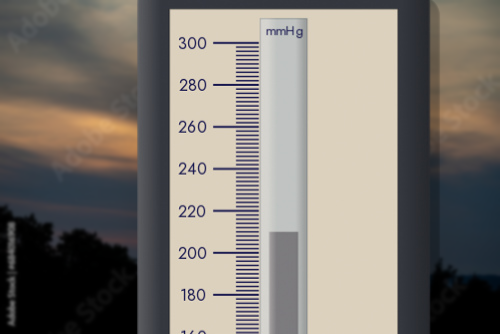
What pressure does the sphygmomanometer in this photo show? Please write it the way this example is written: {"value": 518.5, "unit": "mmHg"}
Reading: {"value": 210, "unit": "mmHg"}
